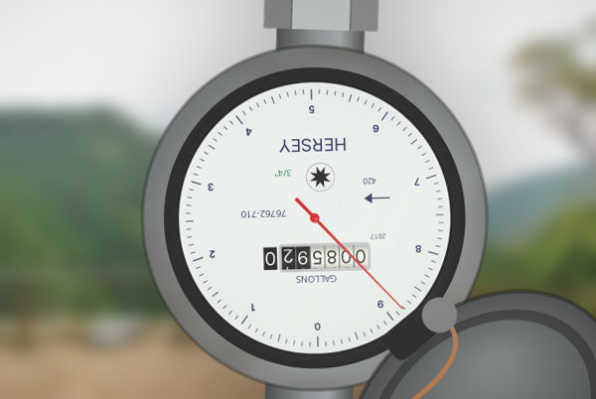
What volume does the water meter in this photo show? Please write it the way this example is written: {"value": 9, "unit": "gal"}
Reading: {"value": 85918.8, "unit": "gal"}
